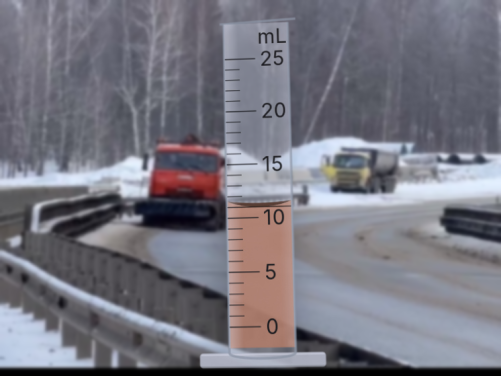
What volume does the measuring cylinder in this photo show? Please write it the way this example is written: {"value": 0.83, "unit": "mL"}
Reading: {"value": 11, "unit": "mL"}
